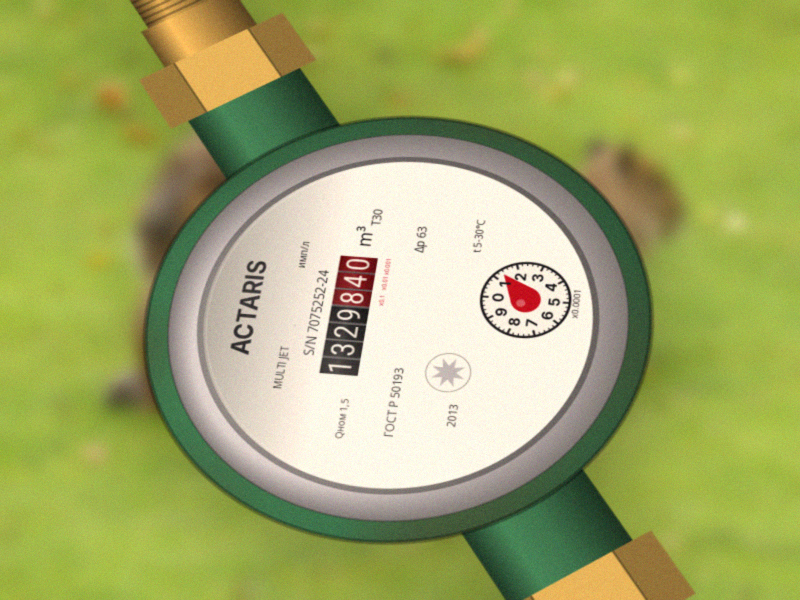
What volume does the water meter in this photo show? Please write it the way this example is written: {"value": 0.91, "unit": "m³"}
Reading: {"value": 1329.8401, "unit": "m³"}
